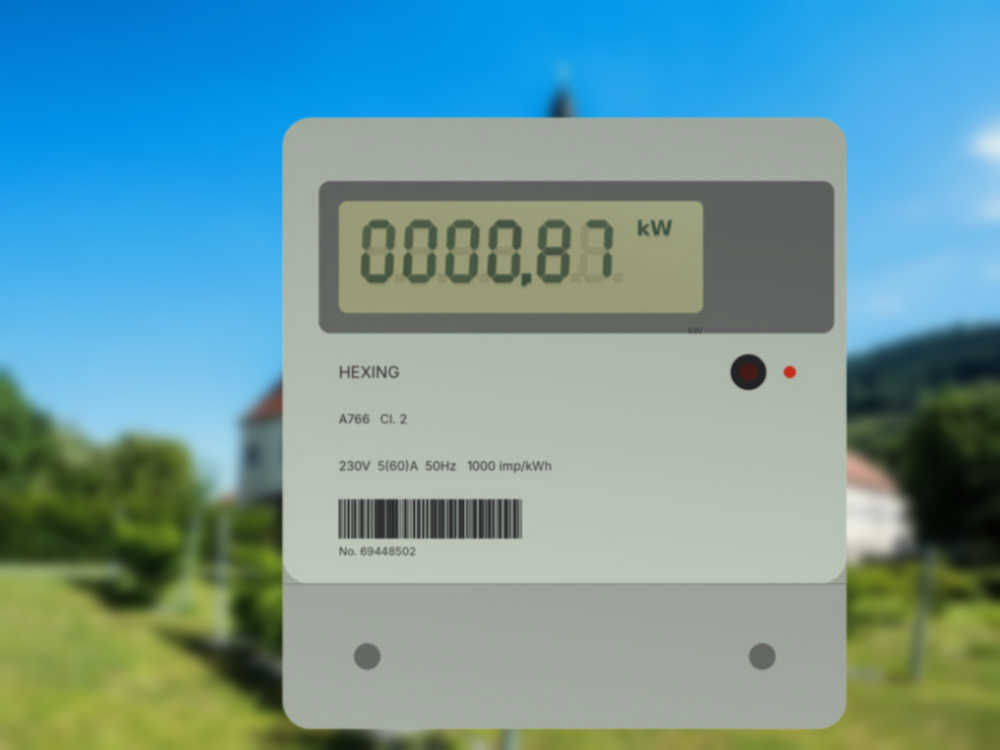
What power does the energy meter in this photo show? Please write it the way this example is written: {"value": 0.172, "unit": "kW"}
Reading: {"value": 0.87, "unit": "kW"}
